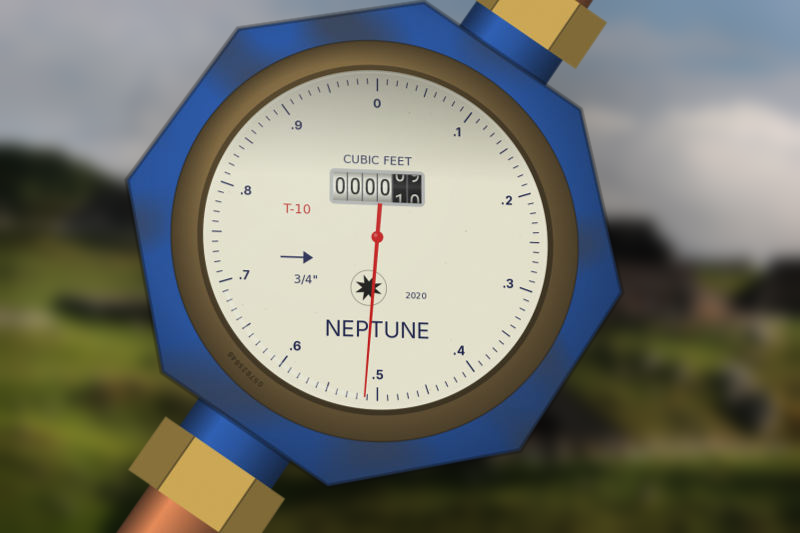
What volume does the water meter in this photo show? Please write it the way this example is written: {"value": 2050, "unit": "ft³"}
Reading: {"value": 9.51, "unit": "ft³"}
